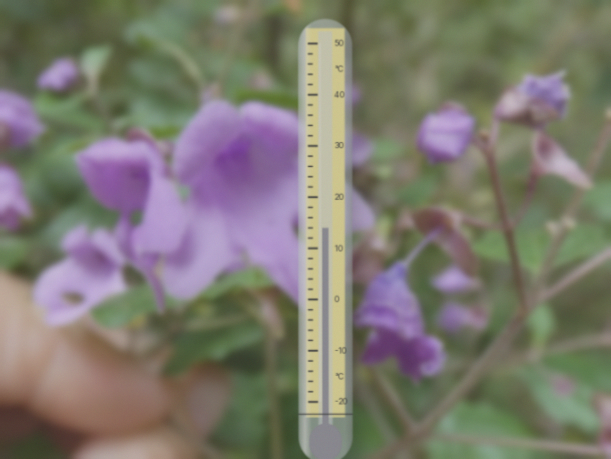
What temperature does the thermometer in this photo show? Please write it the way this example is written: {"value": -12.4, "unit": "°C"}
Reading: {"value": 14, "unit": "°C"}
